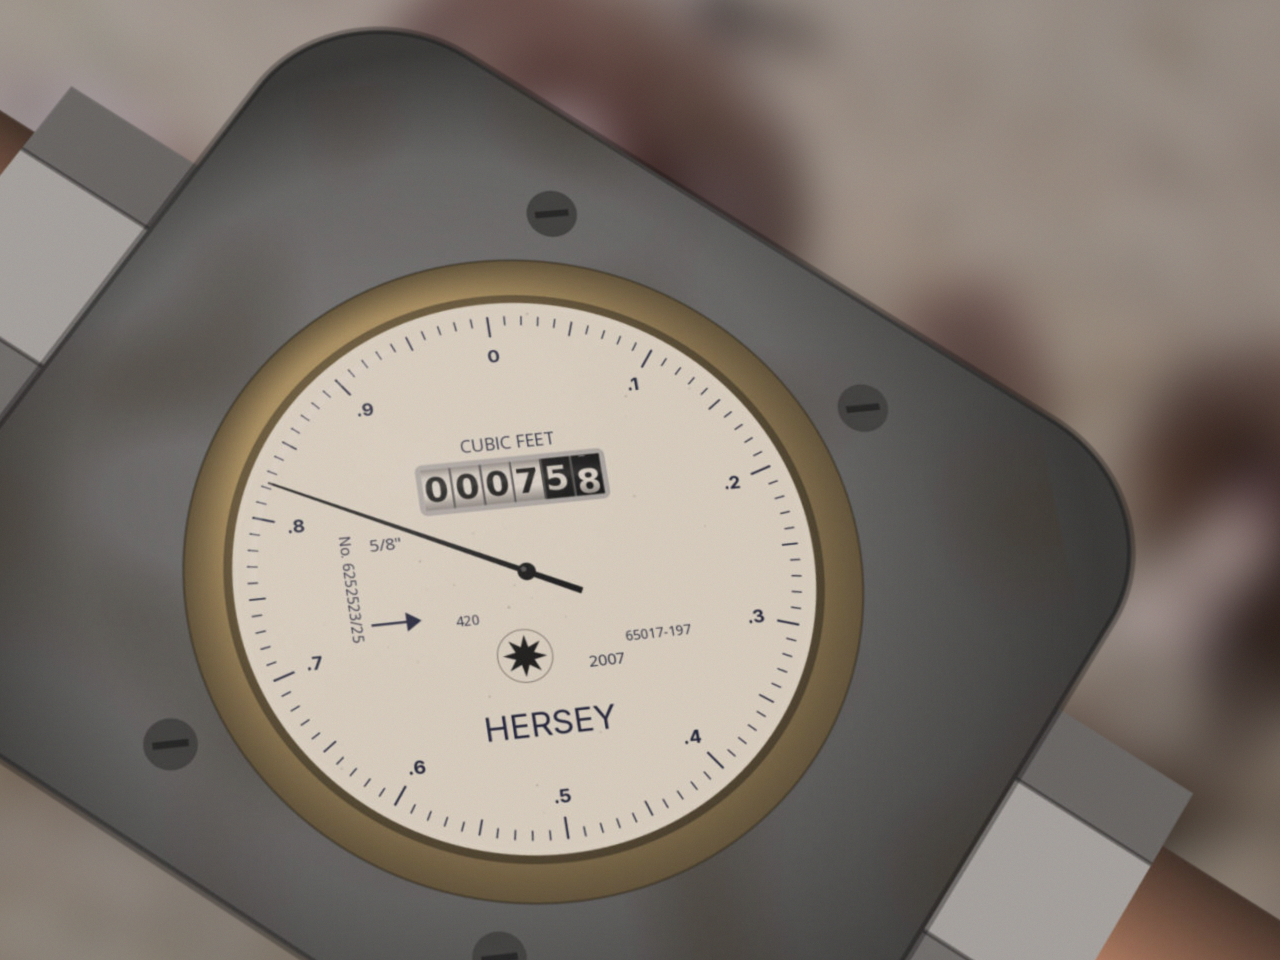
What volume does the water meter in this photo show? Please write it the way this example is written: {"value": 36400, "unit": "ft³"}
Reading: {"value": 757.82, "unit": "ft³"}
